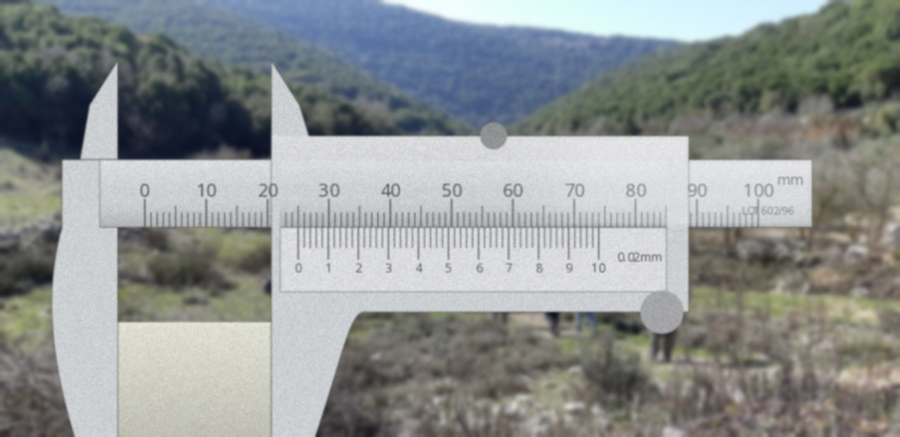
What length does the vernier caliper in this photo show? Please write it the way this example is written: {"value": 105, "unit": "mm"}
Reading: {"value": 25.0, "unit": "mm"}
